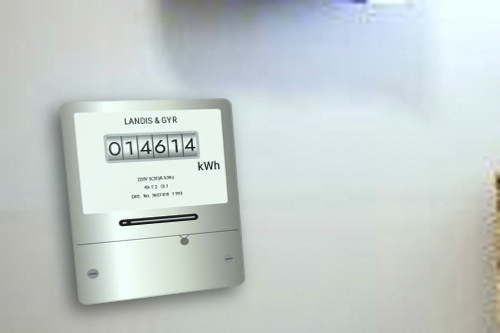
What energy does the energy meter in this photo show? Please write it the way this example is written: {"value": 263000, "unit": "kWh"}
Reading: {"value": 14614, "unit": "kWh"}
